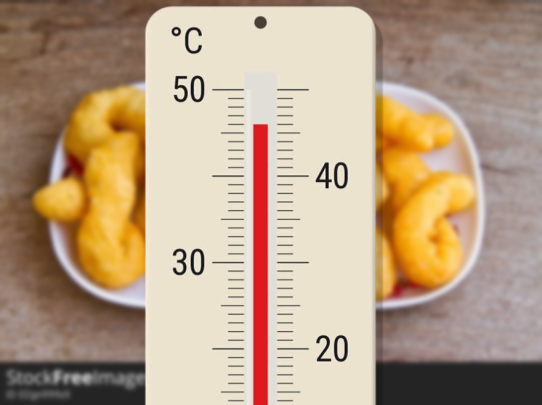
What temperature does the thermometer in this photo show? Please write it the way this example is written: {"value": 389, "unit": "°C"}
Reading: {"value": 46, "unit": "°C"}
